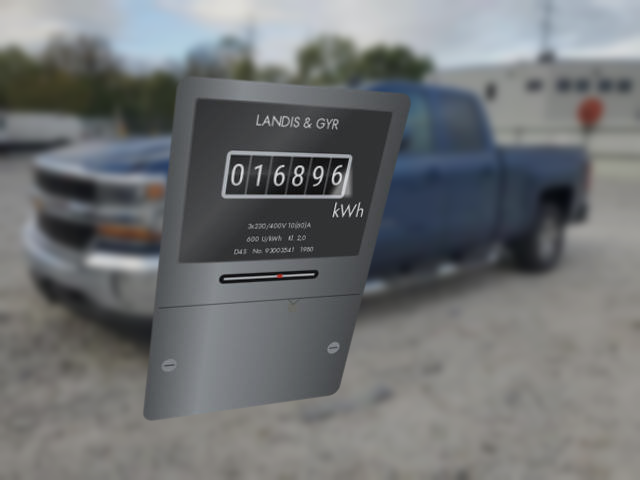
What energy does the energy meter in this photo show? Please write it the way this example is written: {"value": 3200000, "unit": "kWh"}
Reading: {"value": 16896, "unit": "kWh"}
